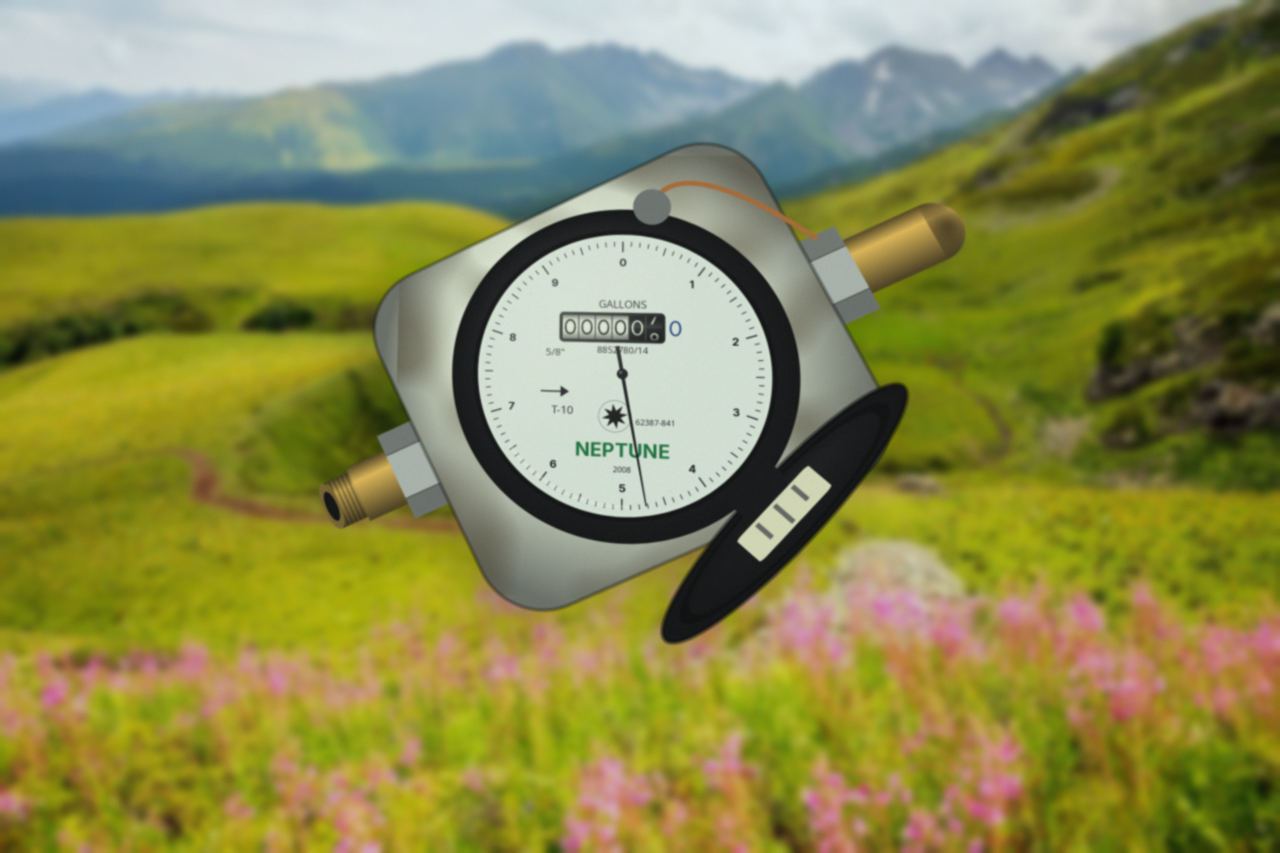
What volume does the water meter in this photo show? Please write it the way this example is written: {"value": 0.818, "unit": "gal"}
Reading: {"value": 74.7, "unit": "gal"}
